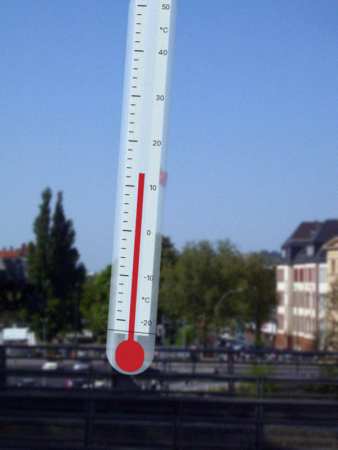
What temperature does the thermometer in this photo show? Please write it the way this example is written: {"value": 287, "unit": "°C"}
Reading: {"value": 13, "unit": "°C"}
